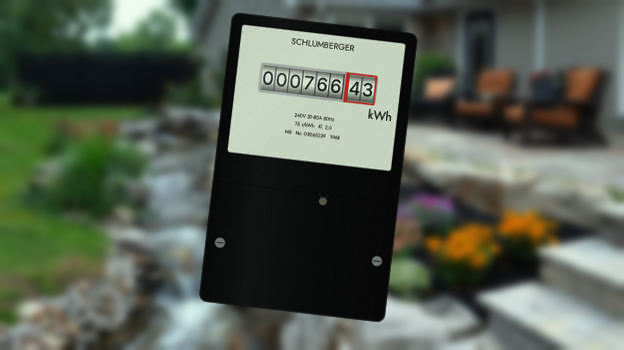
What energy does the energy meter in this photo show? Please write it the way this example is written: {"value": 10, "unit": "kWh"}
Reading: {"value": 766.43, "unit": "kWh"}
